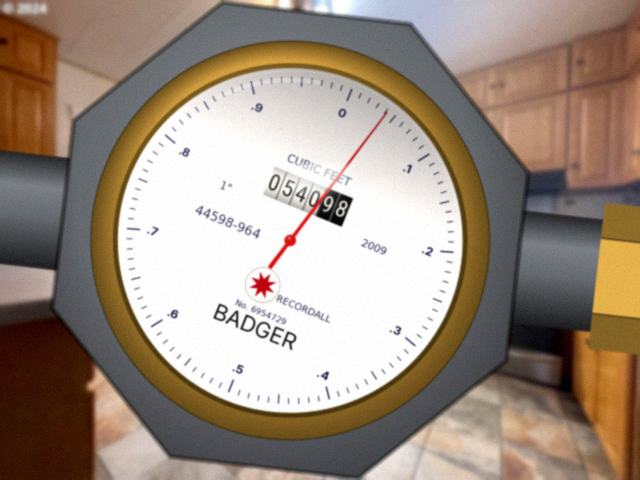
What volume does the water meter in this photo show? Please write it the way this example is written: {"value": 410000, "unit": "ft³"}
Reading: {"value": 54098.04, "unit": "ft³"}
